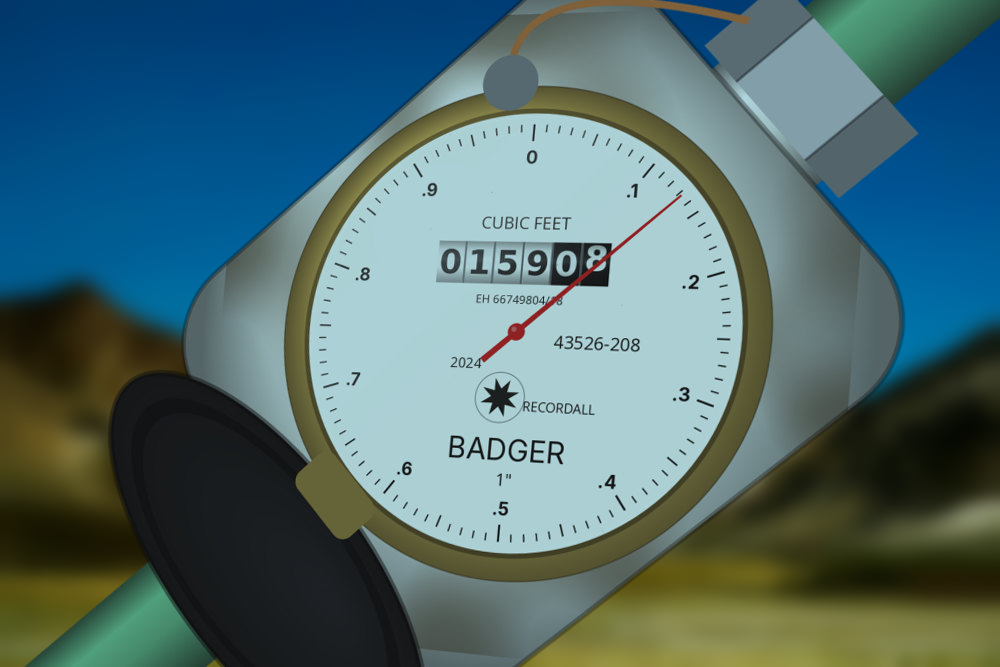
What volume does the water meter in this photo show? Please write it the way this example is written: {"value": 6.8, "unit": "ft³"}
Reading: {"value": 15908.13, "unit": "ft³"}
